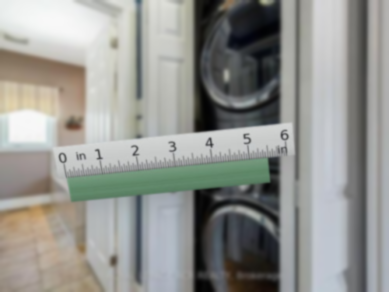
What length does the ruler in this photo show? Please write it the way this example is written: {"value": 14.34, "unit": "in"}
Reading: {"value": 5.5, "unit": "in"}
